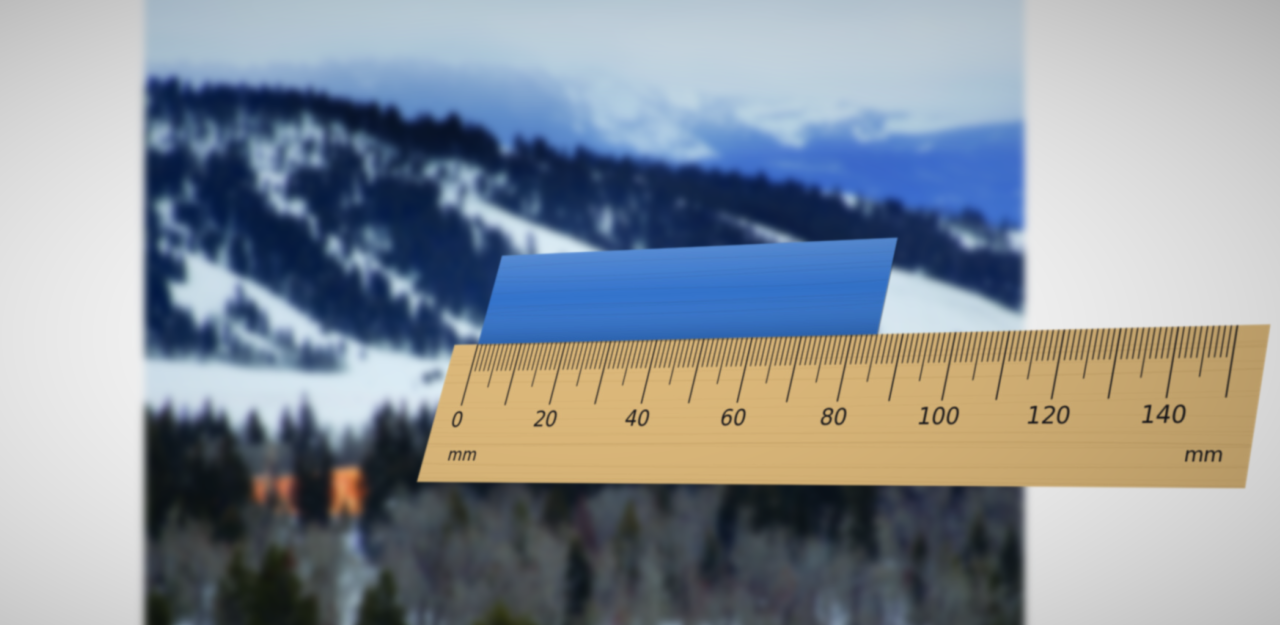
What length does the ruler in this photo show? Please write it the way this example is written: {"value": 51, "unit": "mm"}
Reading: {"value": 85, "unit": "mm"}
